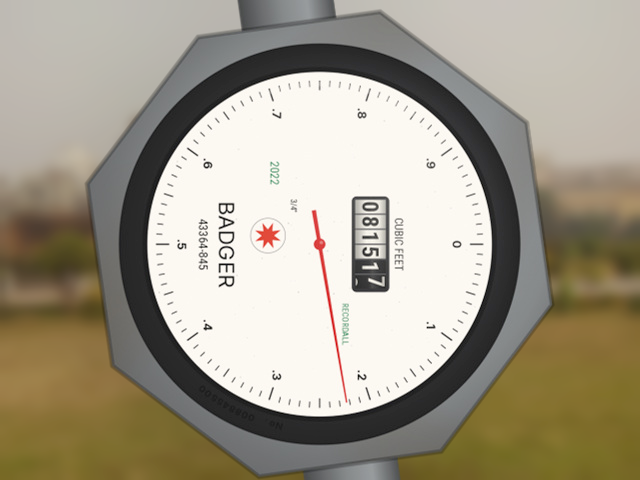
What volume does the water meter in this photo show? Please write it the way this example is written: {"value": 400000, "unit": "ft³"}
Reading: {"value": 81517.22, "unit": "ft³"}
